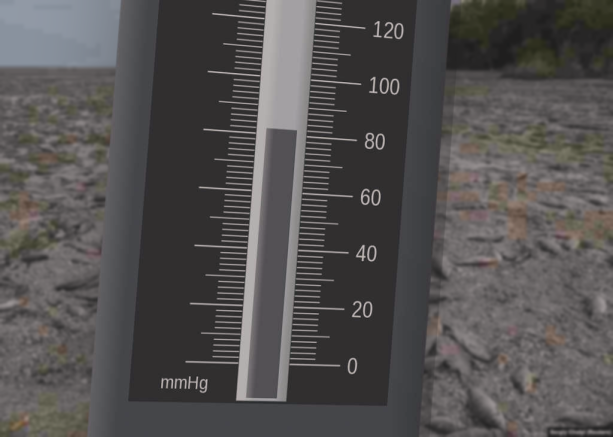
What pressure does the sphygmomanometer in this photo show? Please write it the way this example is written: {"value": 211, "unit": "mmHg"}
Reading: {"value": 82, "unit": "mmHg"}
